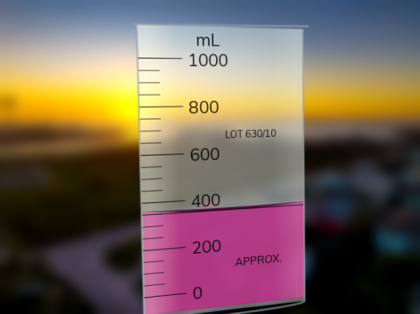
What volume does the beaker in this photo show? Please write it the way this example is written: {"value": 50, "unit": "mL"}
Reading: {"value": 350, "unit": "mL"}
